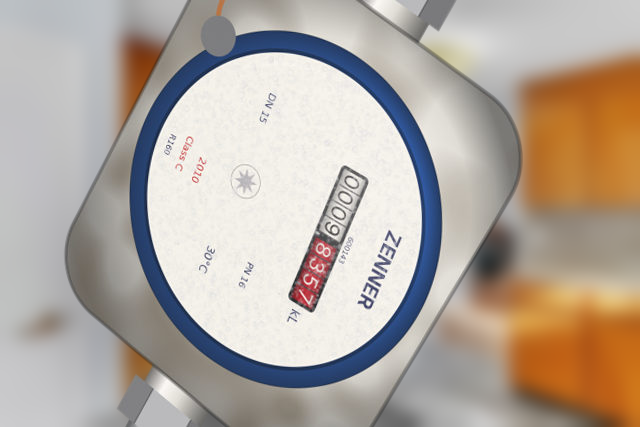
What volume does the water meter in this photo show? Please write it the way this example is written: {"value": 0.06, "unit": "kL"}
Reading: {"value": 9.8357, "unit": "kL"}
